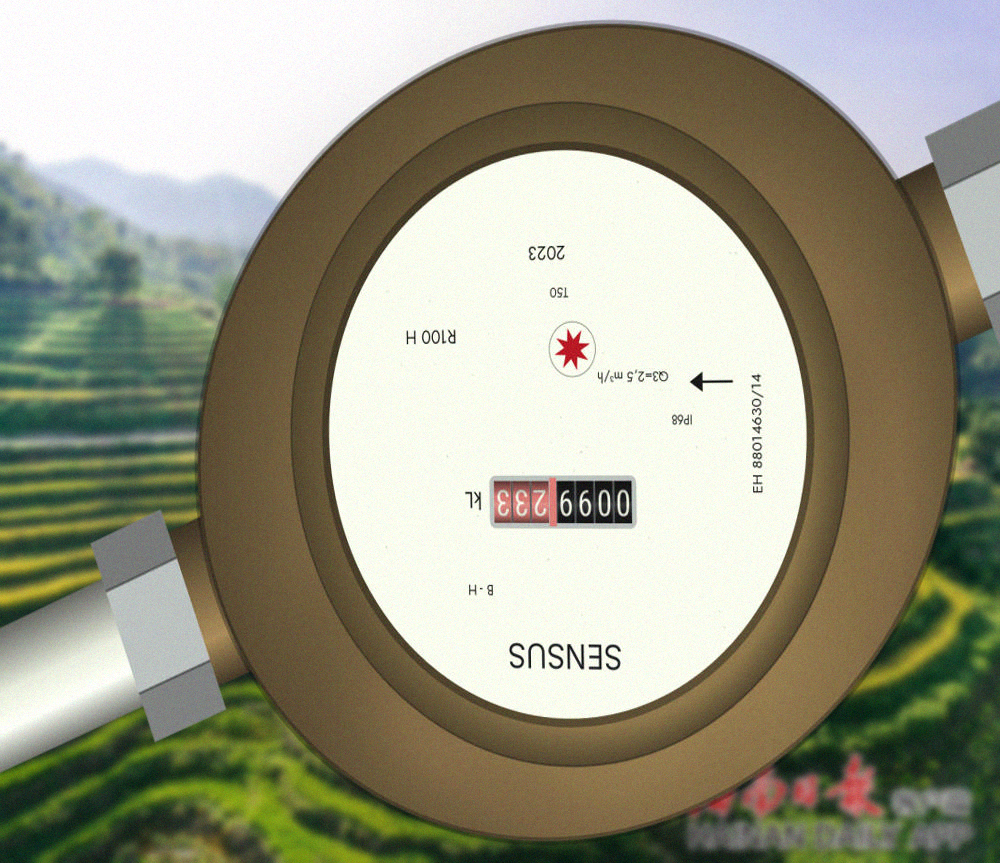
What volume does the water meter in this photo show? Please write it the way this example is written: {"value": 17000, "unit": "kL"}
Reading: {"value": 99.233, "unit": "kL"}
